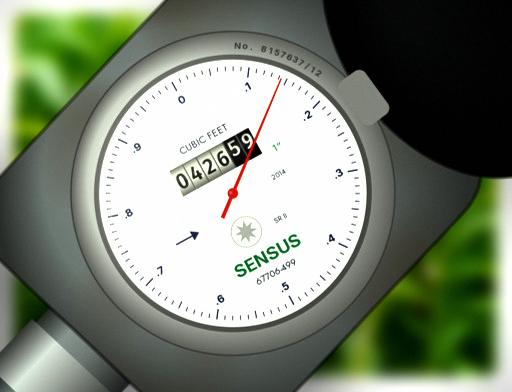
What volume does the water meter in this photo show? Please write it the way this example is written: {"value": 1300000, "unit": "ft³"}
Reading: {"value": 42659.14, "unit": "ft³"}
